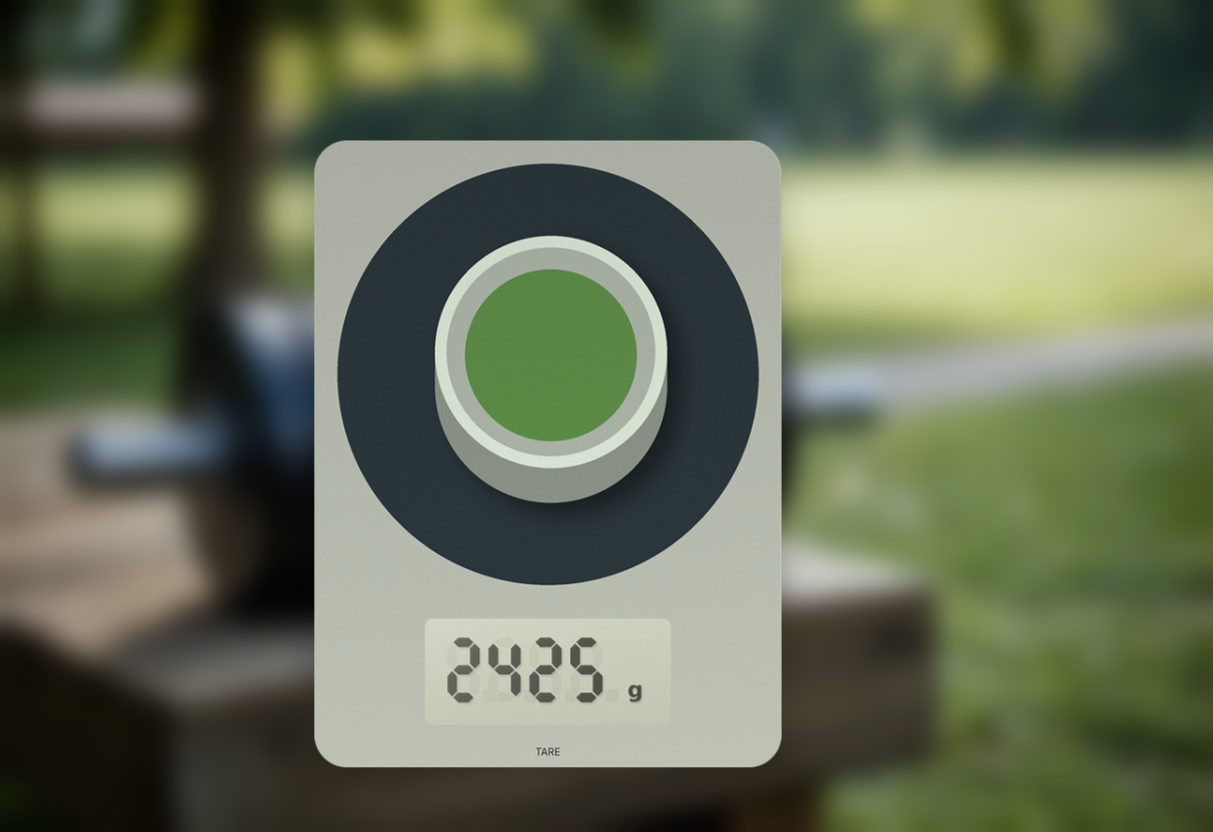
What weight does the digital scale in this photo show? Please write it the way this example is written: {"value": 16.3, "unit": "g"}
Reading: {"value": 2425, "unit": "g"}
